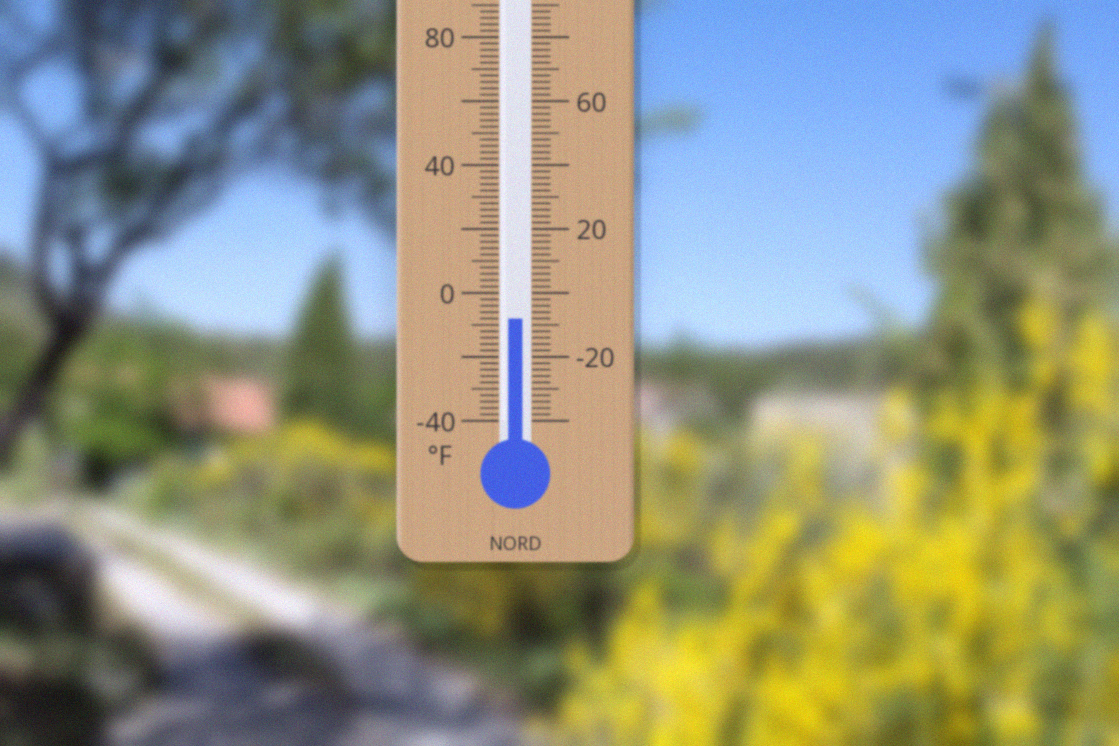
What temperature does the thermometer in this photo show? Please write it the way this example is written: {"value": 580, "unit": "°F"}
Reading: {"value": -8, "unit": "°F"}
